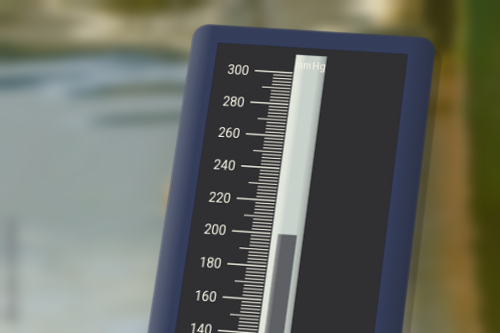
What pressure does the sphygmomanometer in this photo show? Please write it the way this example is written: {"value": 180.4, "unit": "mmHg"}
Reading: {"value": 200, "unit": "mmHg"}
